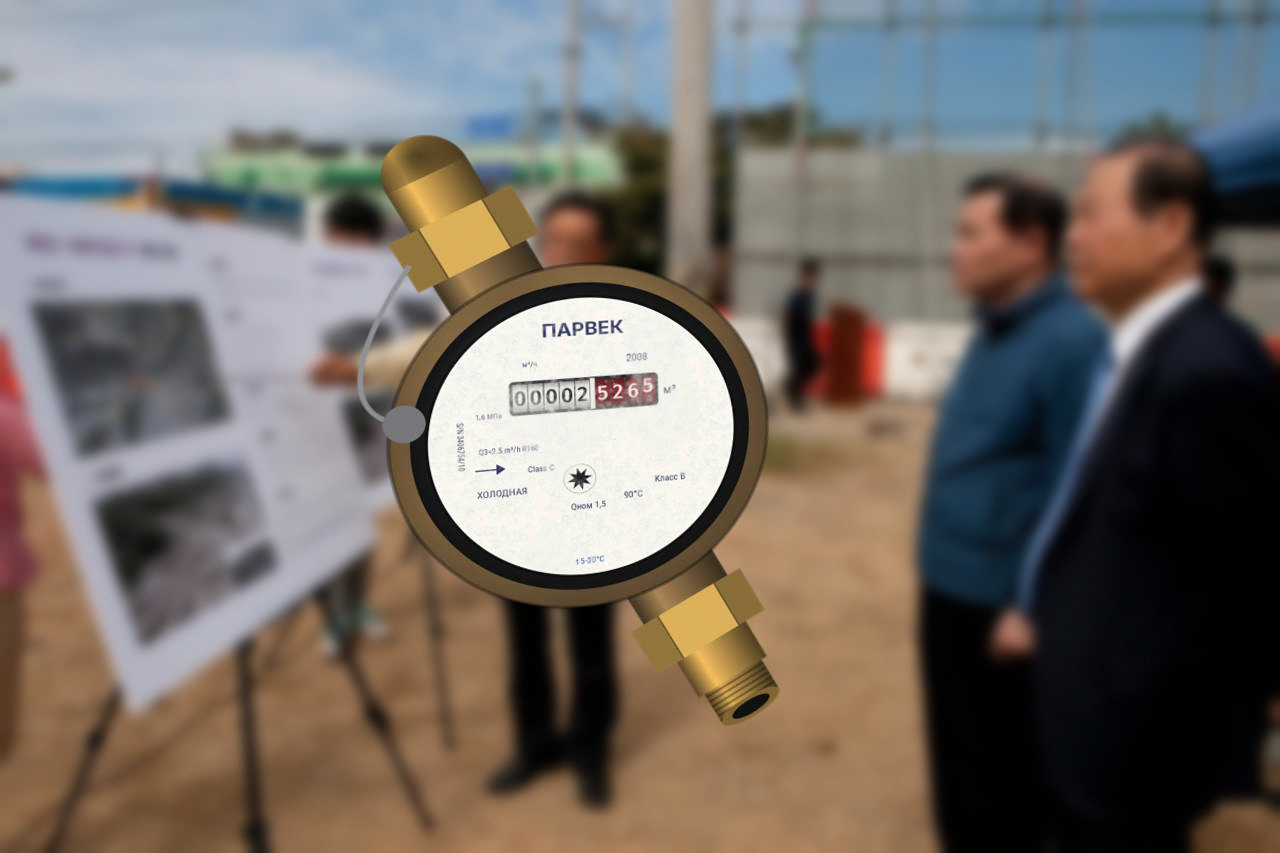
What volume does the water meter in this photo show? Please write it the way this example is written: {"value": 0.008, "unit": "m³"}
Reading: {"value": 2.5265, "unit": "m³"}
